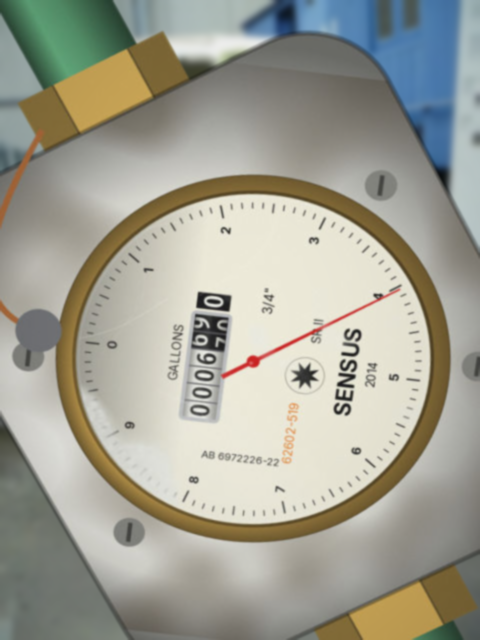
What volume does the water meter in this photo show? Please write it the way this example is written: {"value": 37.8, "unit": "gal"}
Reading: {"value": 6694.0, "unit": "gal"}
